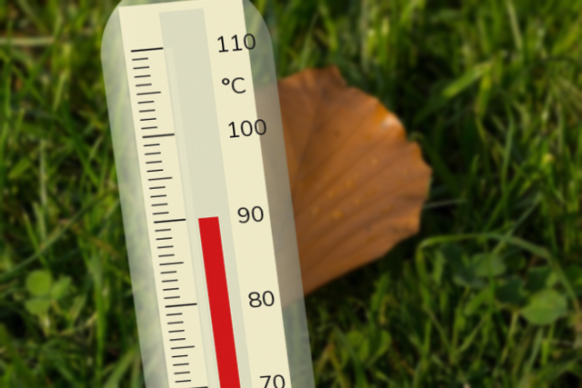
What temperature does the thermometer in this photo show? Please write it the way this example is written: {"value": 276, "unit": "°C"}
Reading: {"value": 90, "unit": "°C"}
